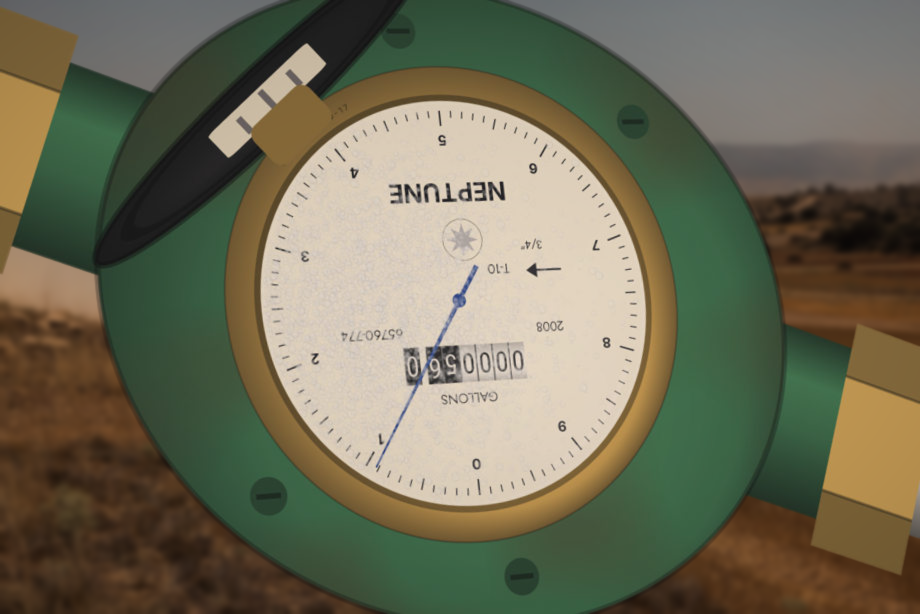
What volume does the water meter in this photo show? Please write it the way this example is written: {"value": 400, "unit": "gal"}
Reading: {"value": 560.9, "unit": "gal"}
